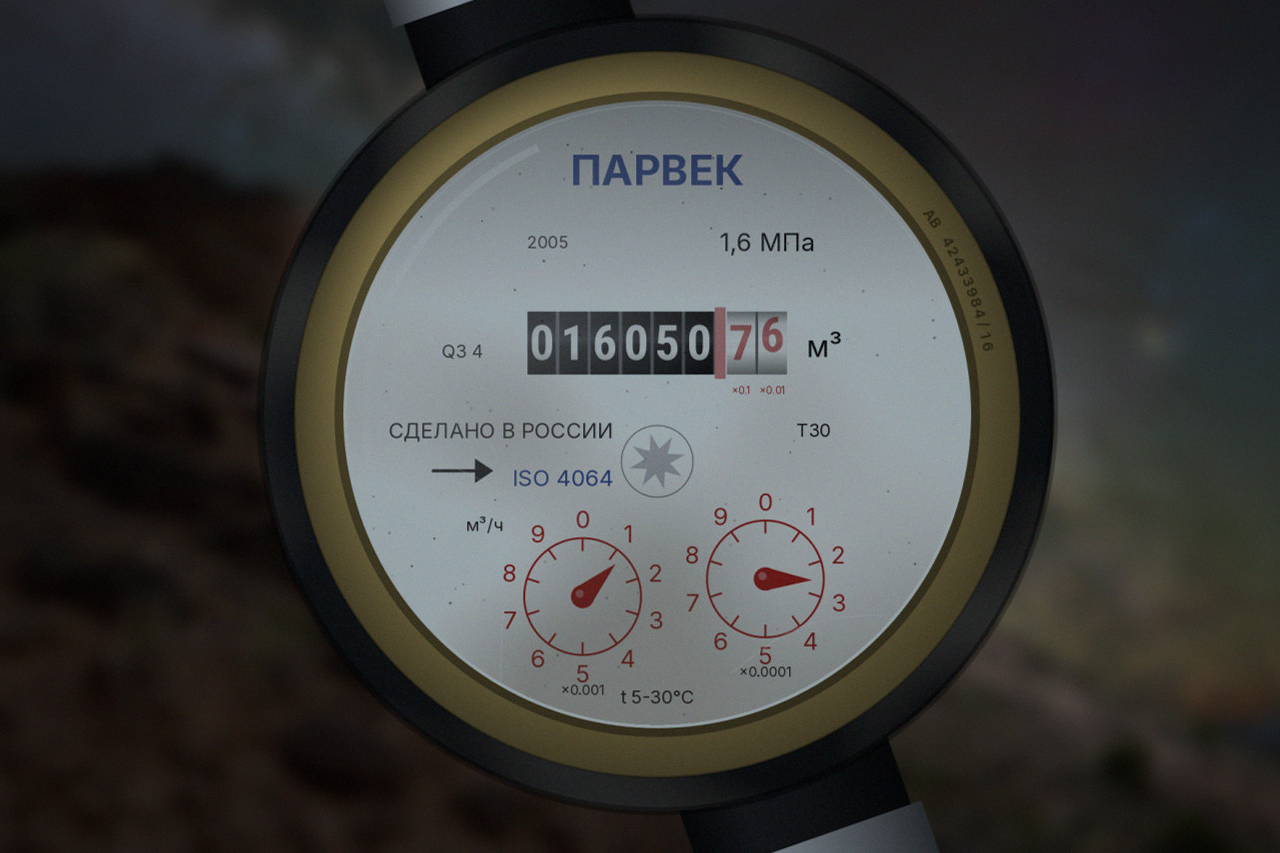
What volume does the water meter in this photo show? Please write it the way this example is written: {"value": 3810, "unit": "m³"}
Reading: {"value": 16050.7612, "unit": "m³"}
